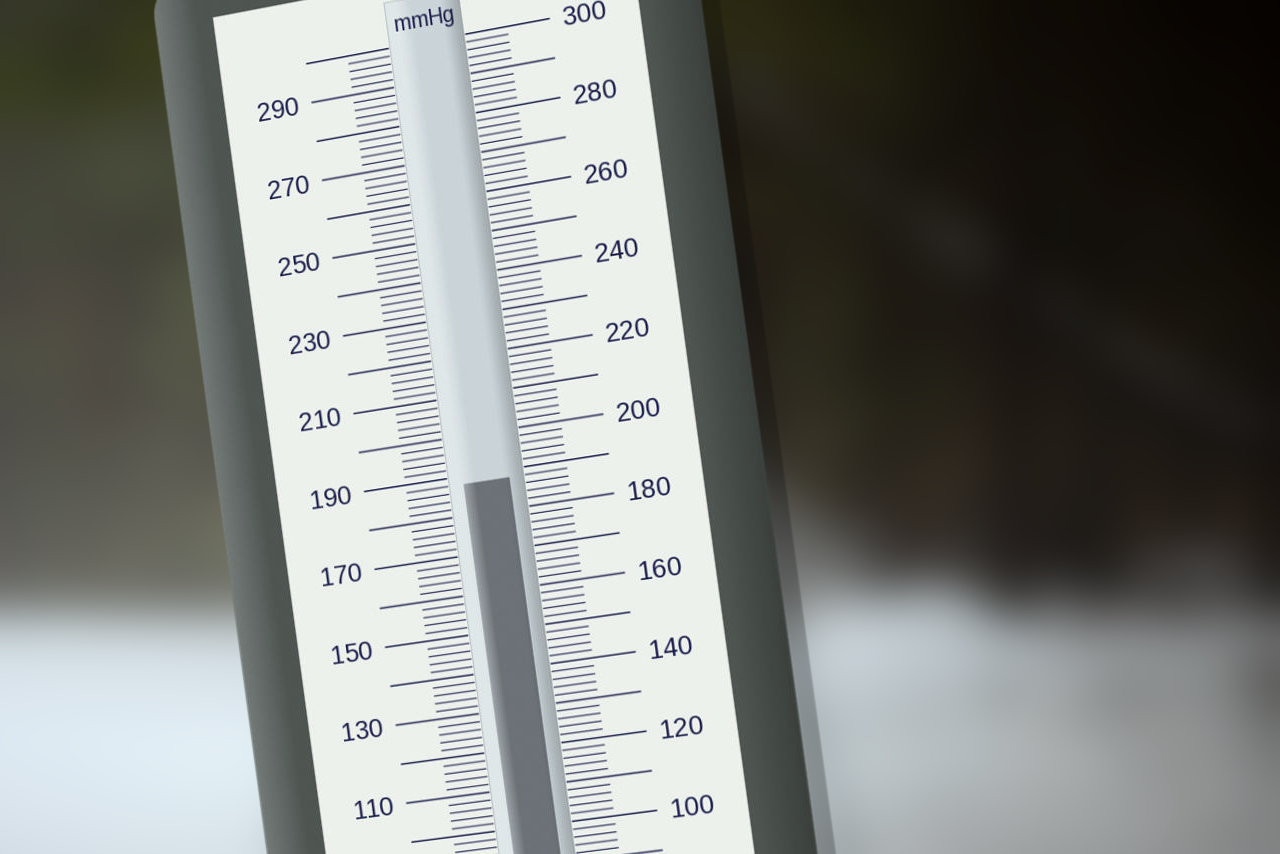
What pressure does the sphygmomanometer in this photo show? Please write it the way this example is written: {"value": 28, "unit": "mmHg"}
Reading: {"value": 188, "unit": "mmHg"}
